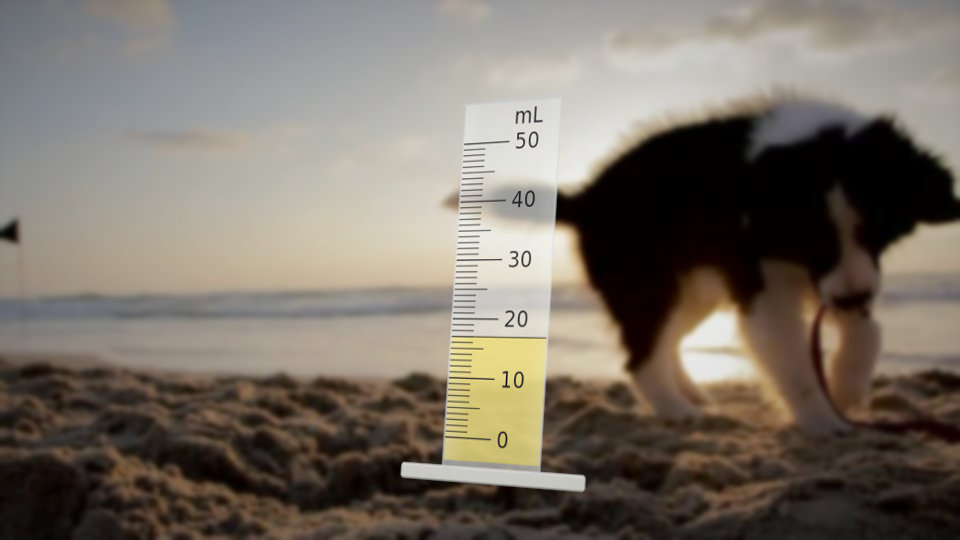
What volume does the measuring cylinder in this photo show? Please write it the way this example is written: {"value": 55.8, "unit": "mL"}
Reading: {"value": 17, "unit": "mL"}
